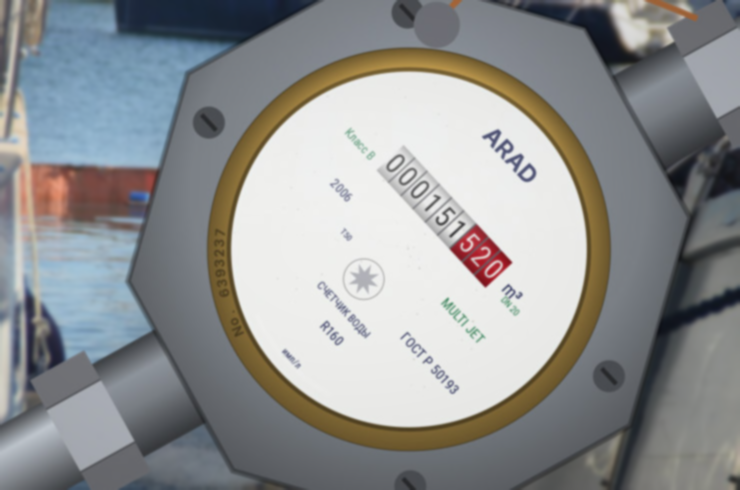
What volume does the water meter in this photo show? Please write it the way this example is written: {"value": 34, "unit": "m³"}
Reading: {"value": 151.520, "unit": "m³"}
